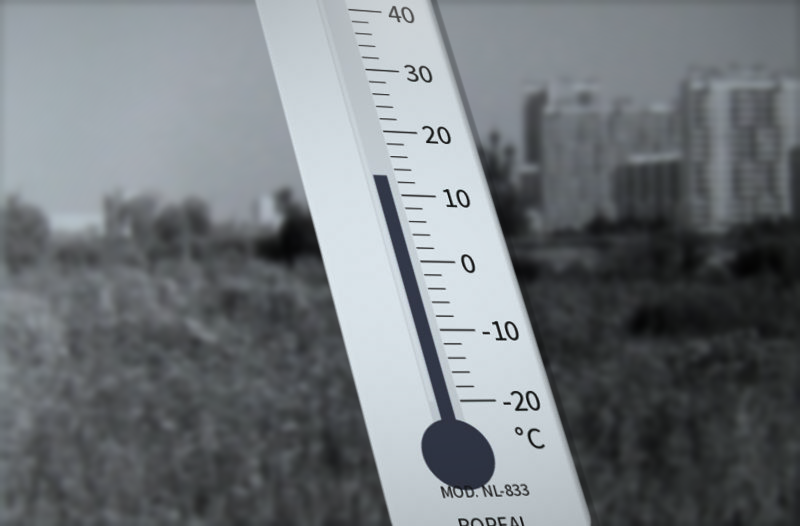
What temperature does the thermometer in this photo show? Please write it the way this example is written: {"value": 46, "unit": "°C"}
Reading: {"value": 13, "unit": "°C"}
